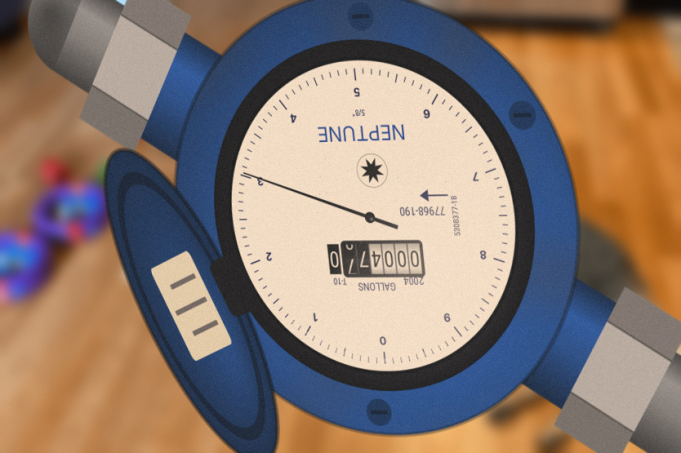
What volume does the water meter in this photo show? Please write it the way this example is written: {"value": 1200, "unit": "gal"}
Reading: {"value": 4773.0, "unit": "gal"}
